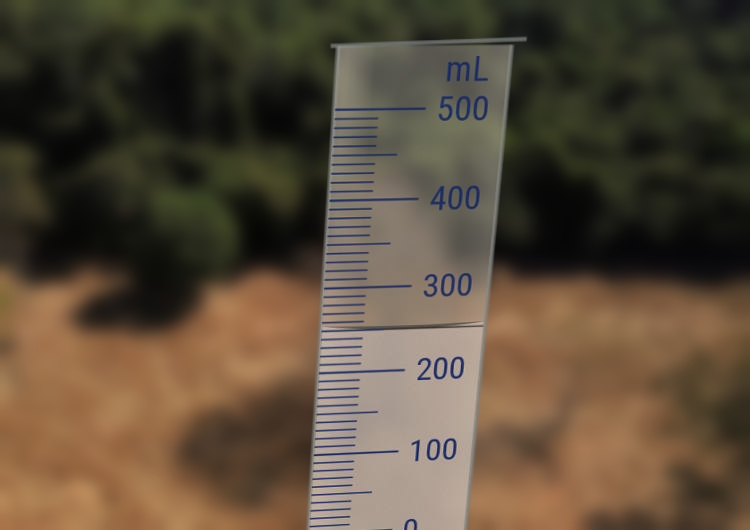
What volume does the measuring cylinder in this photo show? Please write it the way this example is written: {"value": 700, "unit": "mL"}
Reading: {"value": 250, "unit": "mL"}
